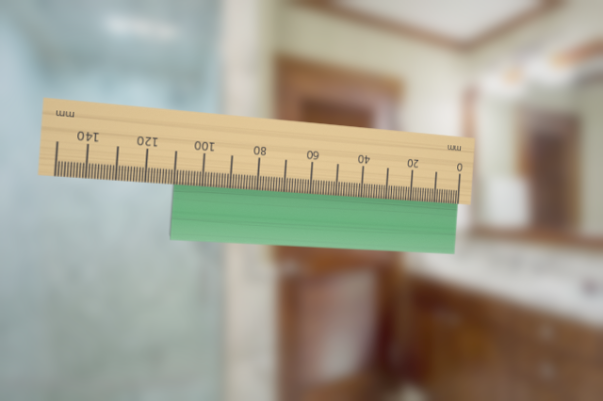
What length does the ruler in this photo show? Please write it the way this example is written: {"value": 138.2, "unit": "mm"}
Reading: {"value": 110, "unit": "mm"}
